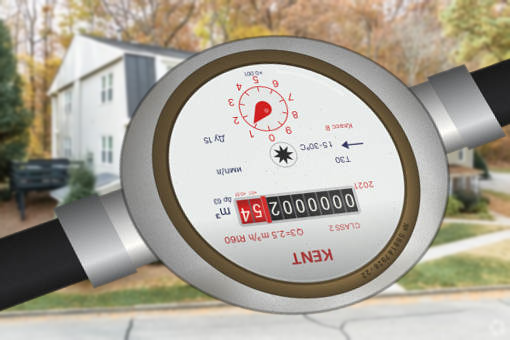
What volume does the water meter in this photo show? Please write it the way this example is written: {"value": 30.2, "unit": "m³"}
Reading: {"value": 2.541, "unit": "m³"}
